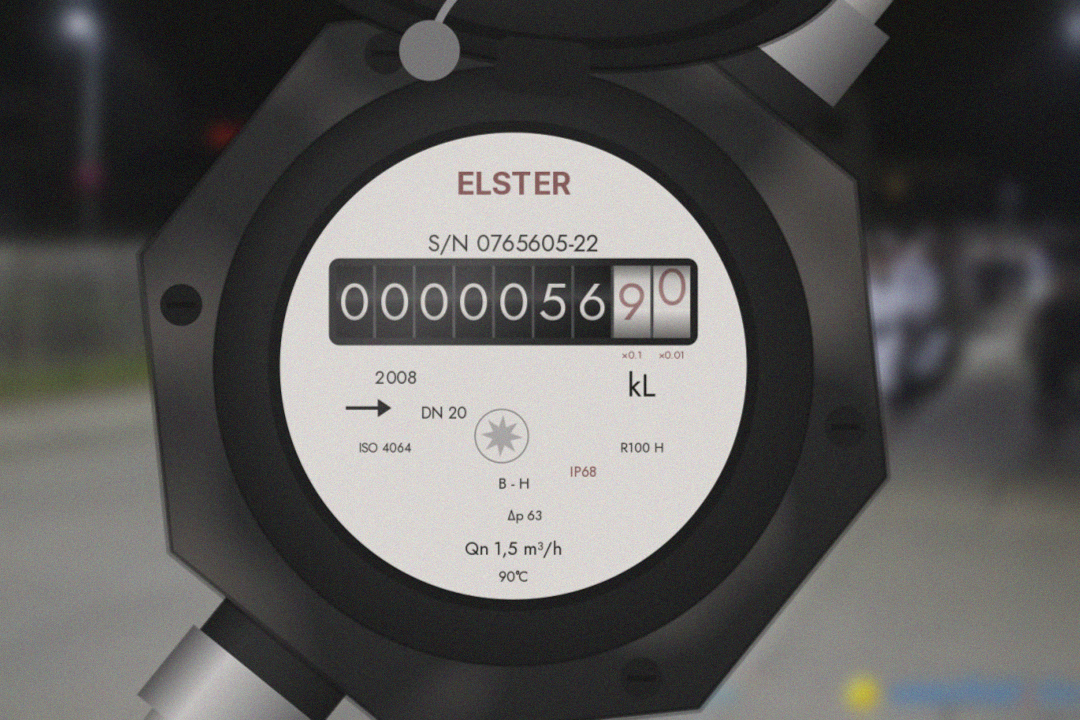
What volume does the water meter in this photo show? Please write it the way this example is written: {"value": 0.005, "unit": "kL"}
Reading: {"value": 56.90, "unit": "kL"}
